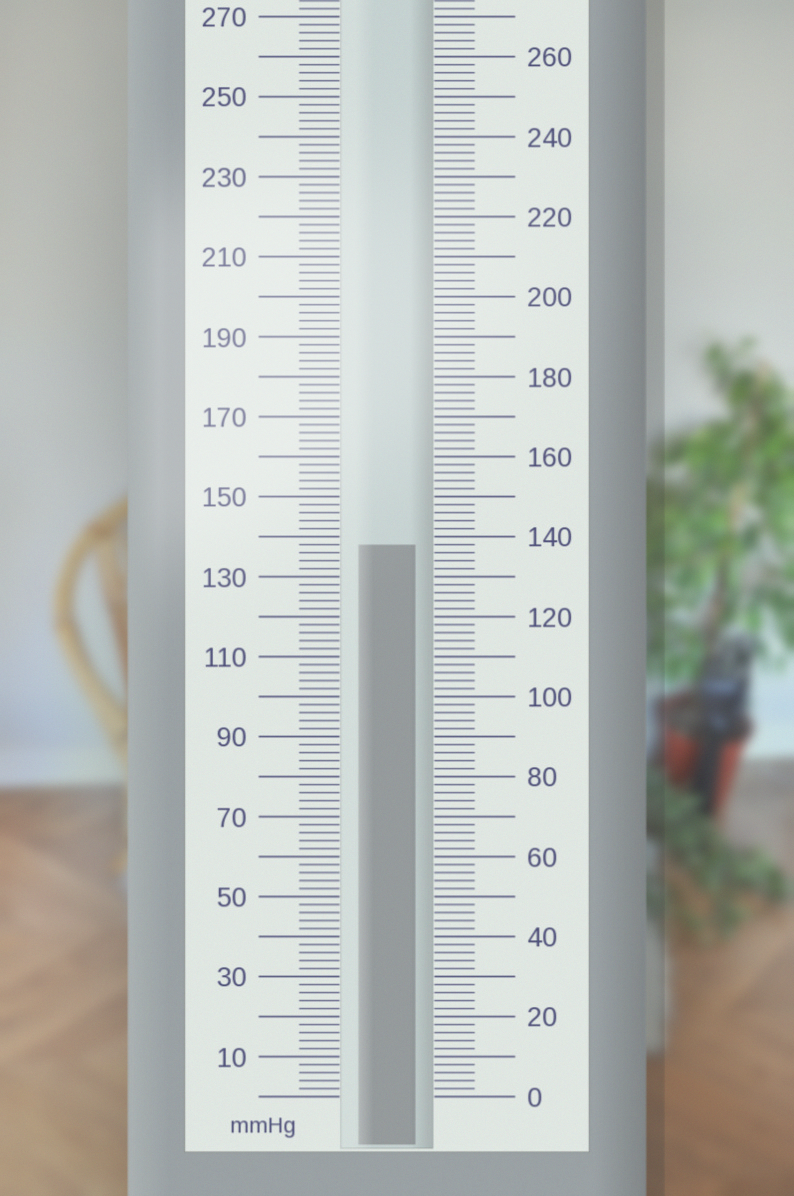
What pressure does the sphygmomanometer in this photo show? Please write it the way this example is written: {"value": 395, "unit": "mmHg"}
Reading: {"value": 138, "unit": "mmHg"}
